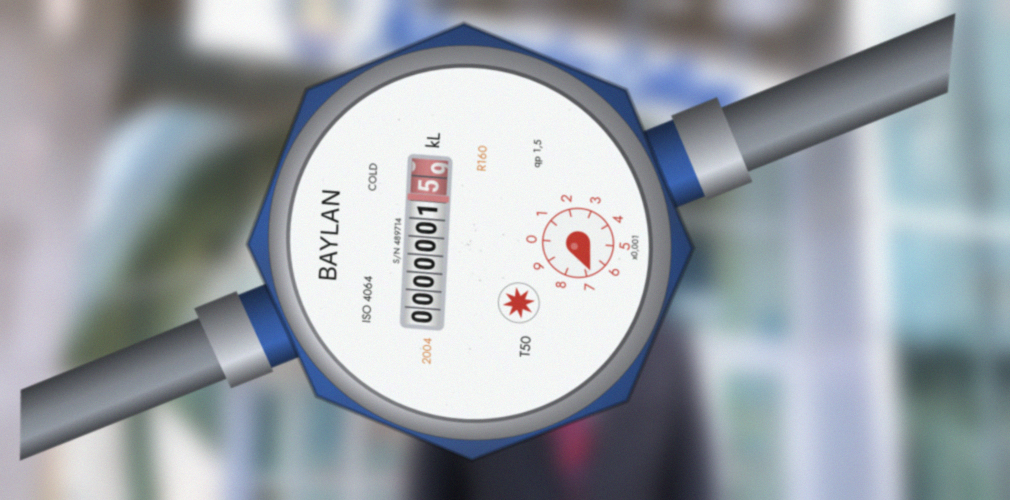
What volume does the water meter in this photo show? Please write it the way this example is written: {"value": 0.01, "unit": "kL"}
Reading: {"value": 1.586, "unit": "kL"}
